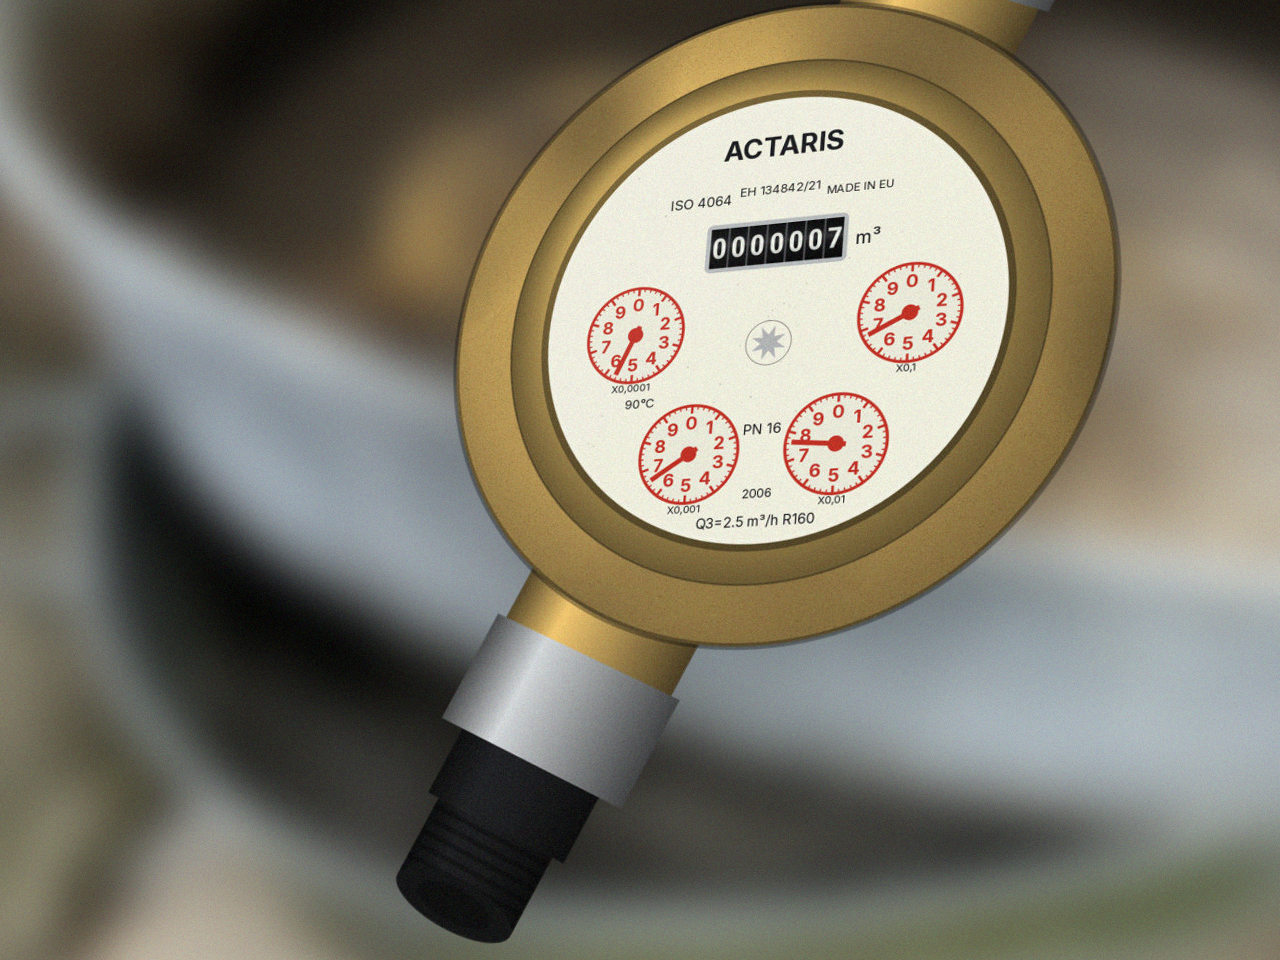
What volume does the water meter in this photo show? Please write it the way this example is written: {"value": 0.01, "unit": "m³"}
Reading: {"value": 7.6765, "unit": "m³"}
